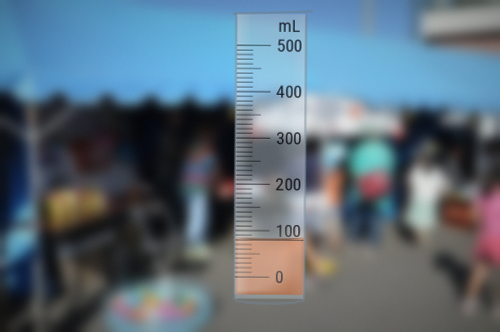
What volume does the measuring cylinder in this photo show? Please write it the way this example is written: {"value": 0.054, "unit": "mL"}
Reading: {"value": 80, "unit": "mL"}
